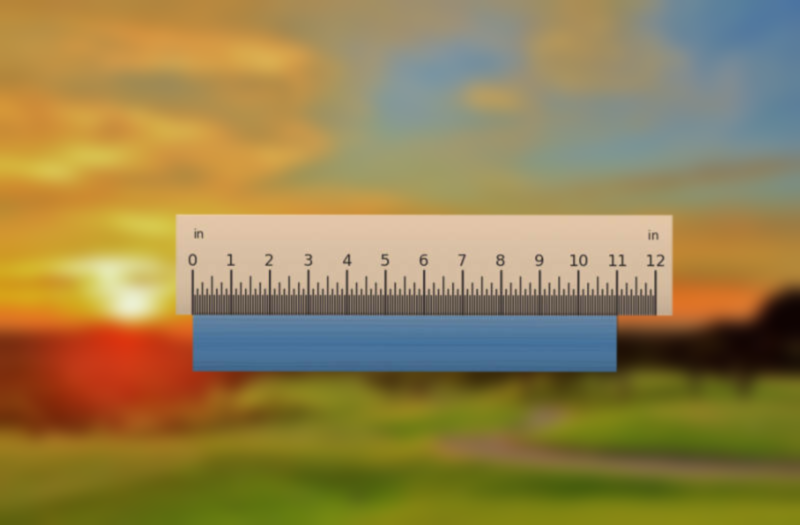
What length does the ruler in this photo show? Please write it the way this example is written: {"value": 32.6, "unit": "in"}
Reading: {"value": 11, "unit": "in"}
